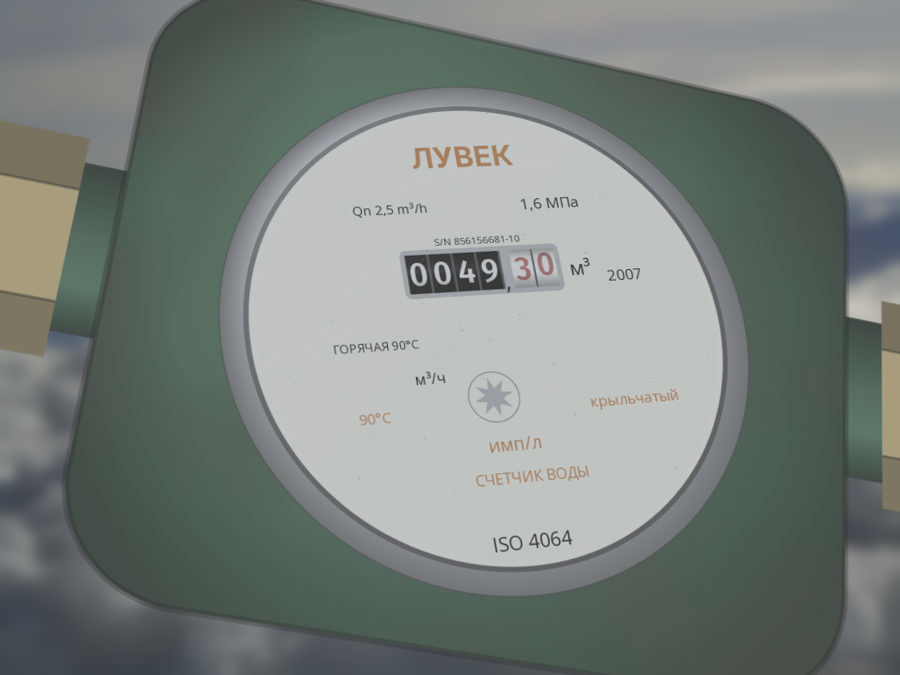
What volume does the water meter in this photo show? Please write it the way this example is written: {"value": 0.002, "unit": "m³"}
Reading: {"value": 49.30, "unit": "m³"}
